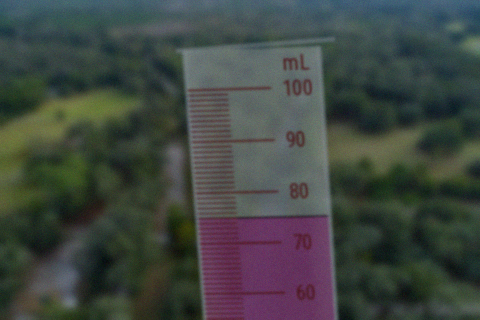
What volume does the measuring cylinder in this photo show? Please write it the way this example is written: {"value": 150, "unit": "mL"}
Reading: {"value": 75, "unit": "mL"}
